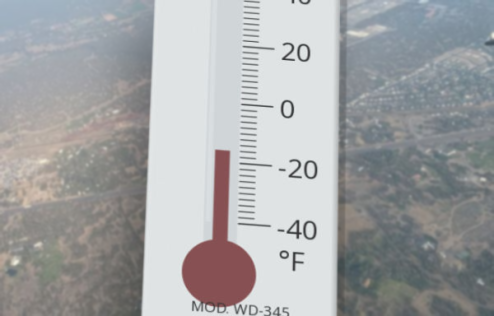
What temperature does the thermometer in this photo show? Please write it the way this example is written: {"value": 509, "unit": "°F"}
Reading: {"value": -16, "unit": "°F"}
